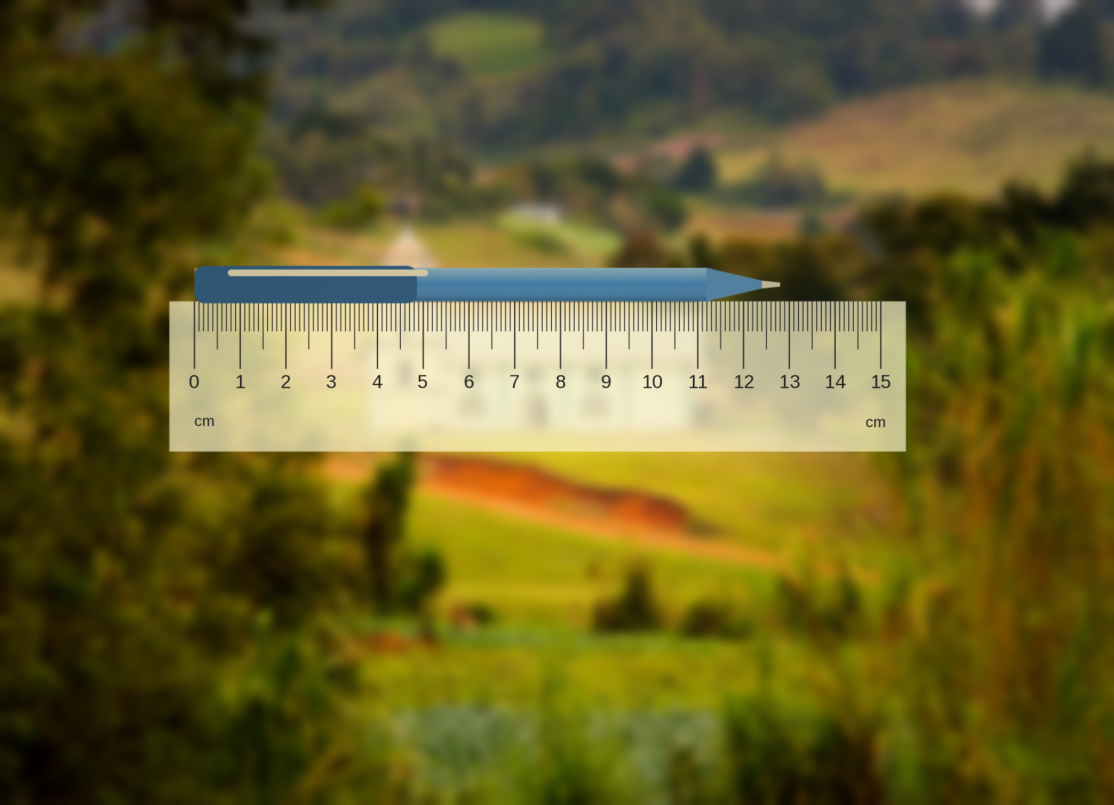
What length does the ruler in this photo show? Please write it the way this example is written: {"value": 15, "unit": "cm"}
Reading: {"value": 12.8, "unit": "cm"}
